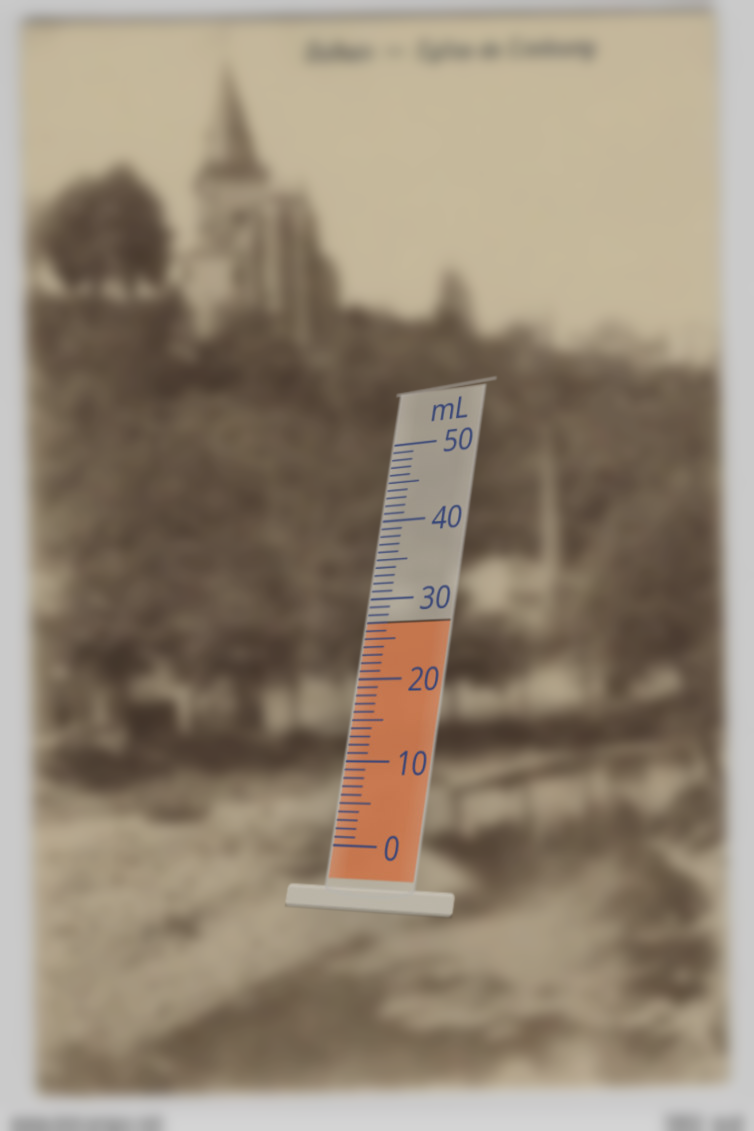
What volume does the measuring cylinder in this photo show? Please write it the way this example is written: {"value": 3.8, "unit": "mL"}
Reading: {"value": 27, "unit": "mL"}
